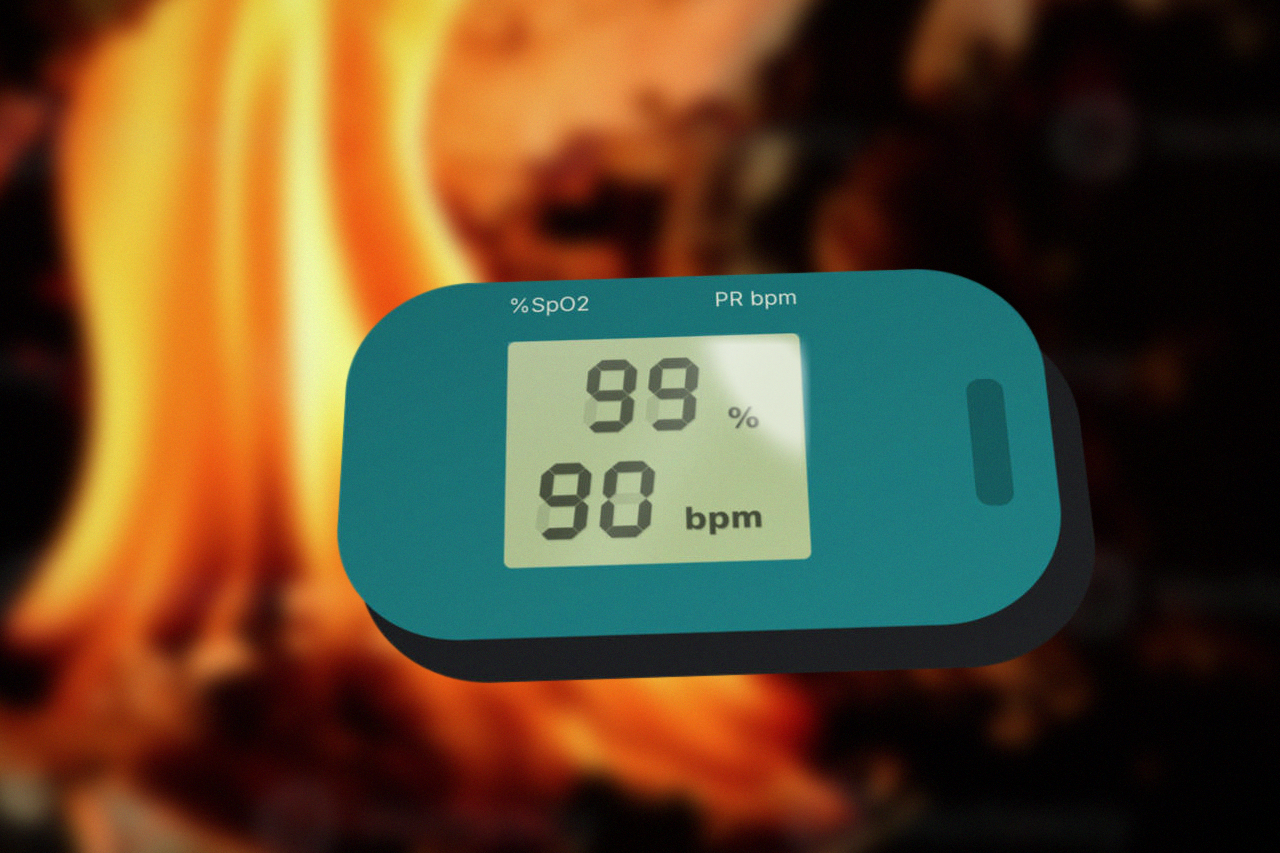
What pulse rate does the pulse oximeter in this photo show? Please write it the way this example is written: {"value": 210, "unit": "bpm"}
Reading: {"value": 90, "unit": "bpm"}
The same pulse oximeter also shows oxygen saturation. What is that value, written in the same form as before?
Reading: {"value": 99, "unit": "%"}
